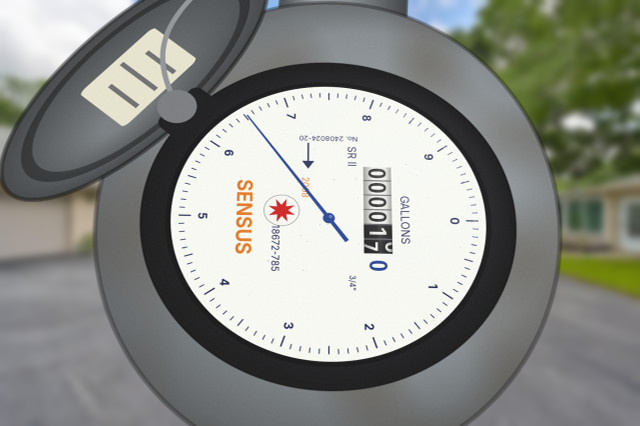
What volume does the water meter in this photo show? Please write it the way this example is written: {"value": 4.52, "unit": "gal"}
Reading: {"value": 166.5, "unit": "gal"}
